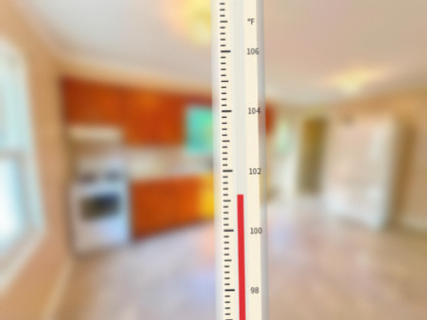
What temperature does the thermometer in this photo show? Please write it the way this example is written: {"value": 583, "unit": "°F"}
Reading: {"value": 101.2, "unit": "°F"}
